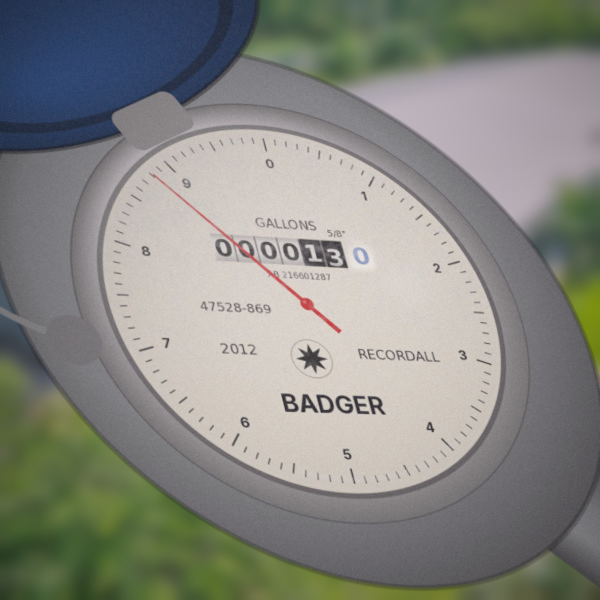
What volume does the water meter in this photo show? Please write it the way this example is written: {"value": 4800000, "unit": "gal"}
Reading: {"value": 128.8, "unit": "gal"}
